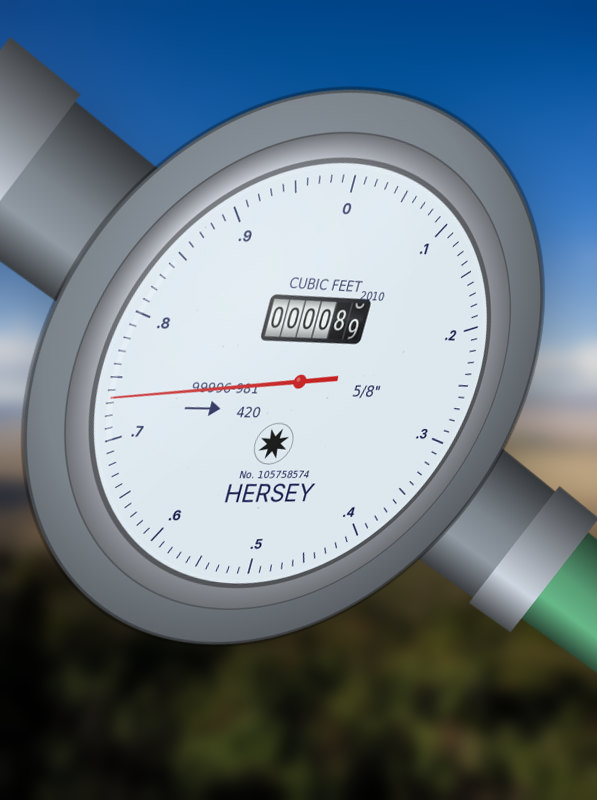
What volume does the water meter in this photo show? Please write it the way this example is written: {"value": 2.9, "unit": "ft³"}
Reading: {"value": 88.73, "unit": "ft³"}
